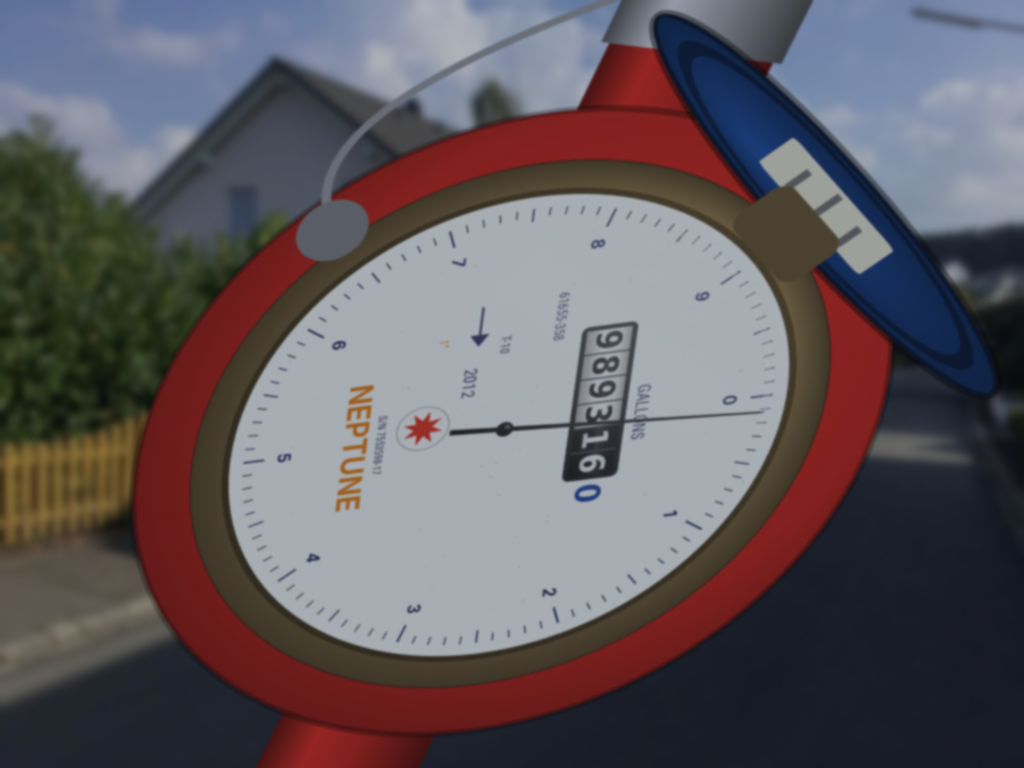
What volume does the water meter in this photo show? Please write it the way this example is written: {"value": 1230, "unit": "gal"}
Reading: {"value": 9893160.1, "unit": "gal"}
